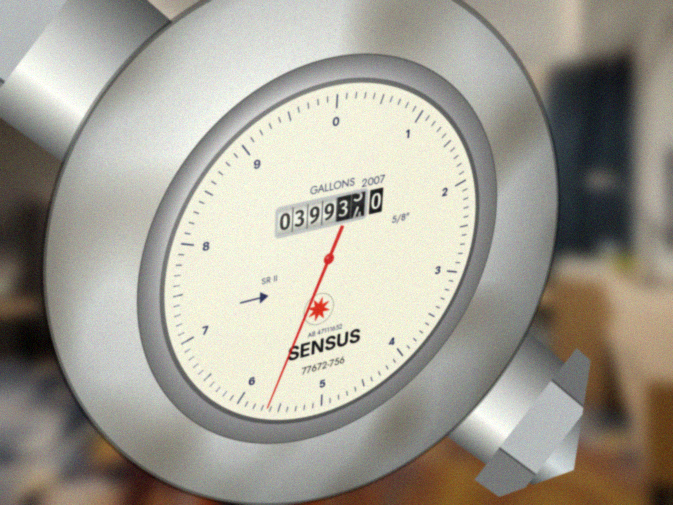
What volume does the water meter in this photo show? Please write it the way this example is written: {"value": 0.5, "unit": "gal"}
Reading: {"value": 399335.6, "unit": "gal"}
